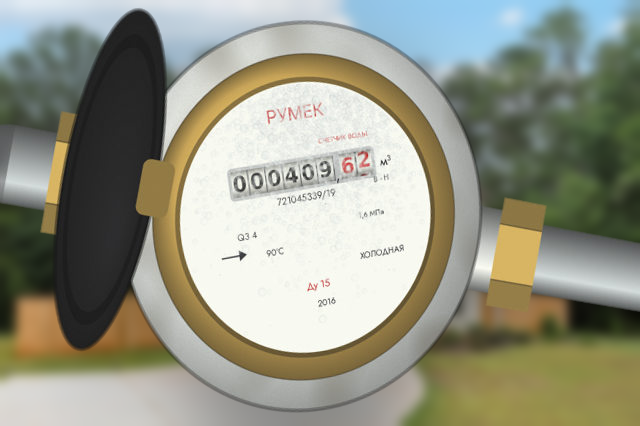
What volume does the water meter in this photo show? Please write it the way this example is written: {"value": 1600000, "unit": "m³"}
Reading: {"value": 409.62, "unit": "m³"}
